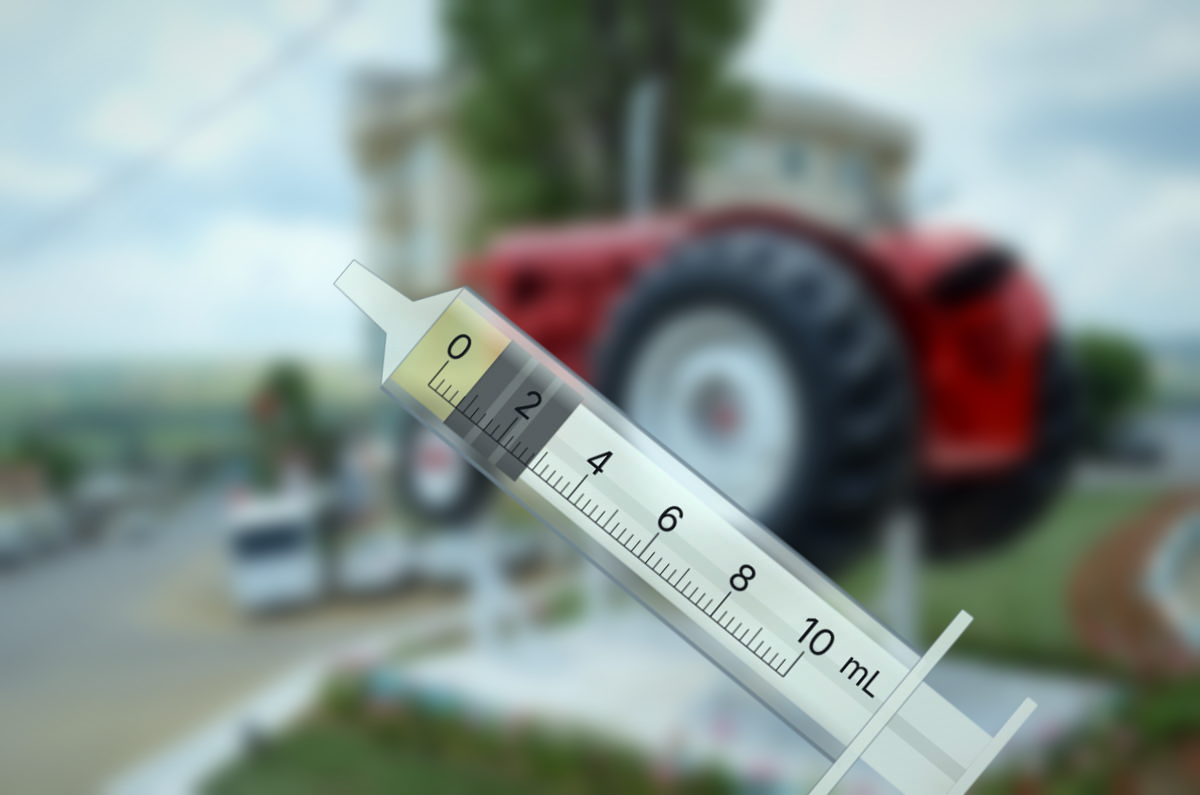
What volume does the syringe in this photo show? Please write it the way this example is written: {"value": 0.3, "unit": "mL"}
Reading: {"value": 0.8, "unit": "mL"}
